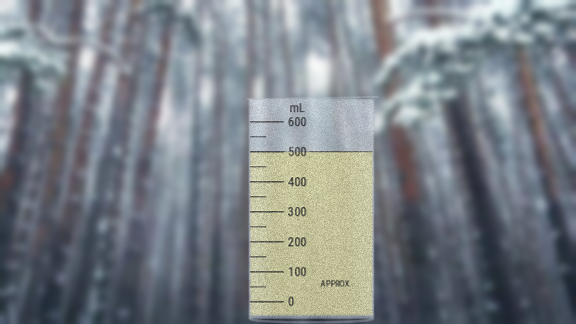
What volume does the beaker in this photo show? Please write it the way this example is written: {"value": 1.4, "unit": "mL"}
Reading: {"value": 500, "unit": "mL"}
